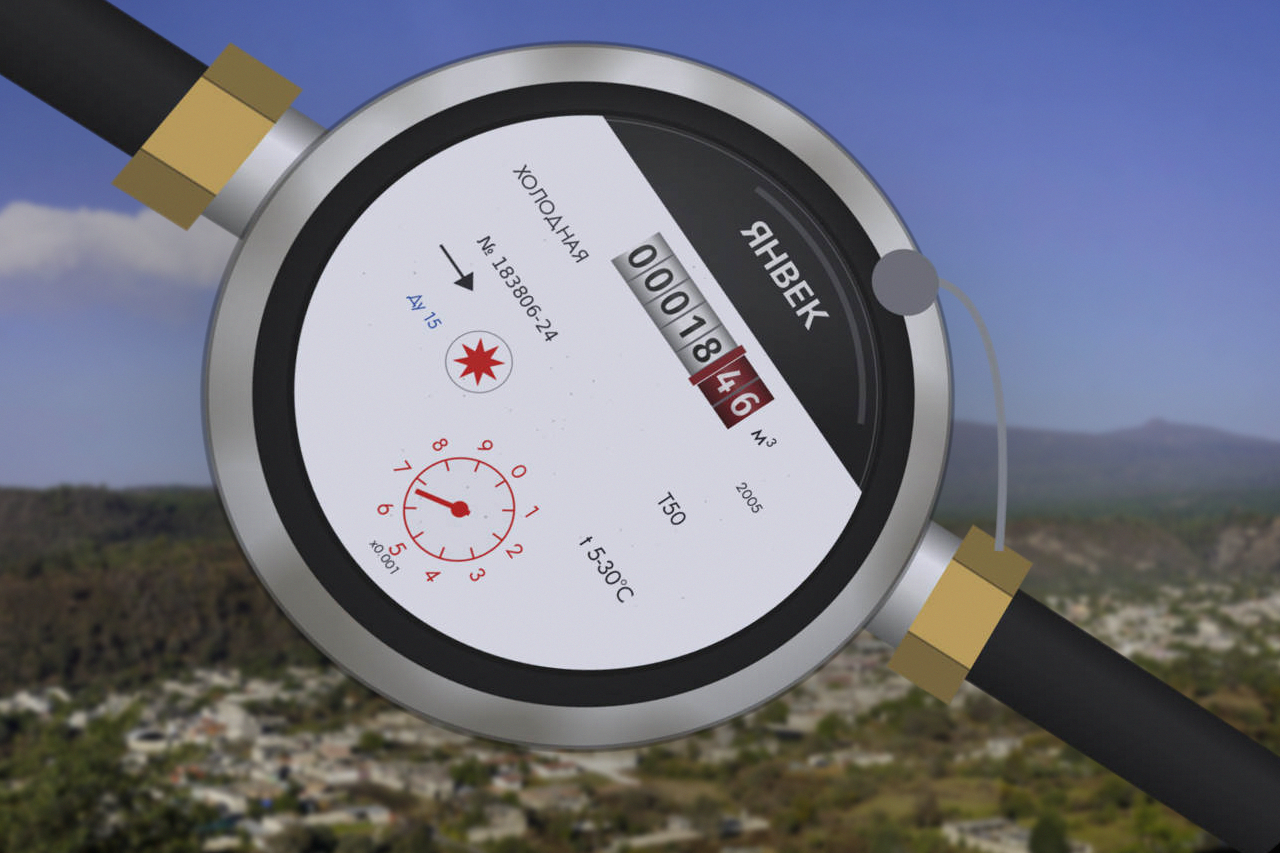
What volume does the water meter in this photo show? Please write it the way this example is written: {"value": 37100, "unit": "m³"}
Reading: {"value": 18.466, "unit": "m³"}
